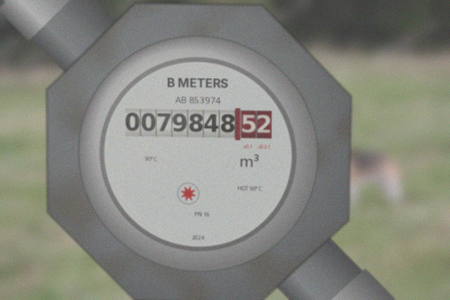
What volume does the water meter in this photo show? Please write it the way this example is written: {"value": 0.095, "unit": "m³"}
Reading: {"value": 79848.52, "unit": "m³"}
